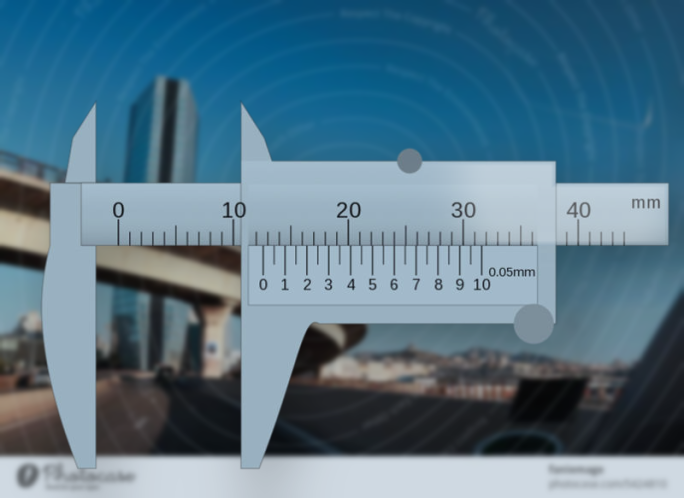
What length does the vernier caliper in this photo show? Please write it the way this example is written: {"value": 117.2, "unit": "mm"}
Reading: {"value": 12.6, "unit": "mm"}
